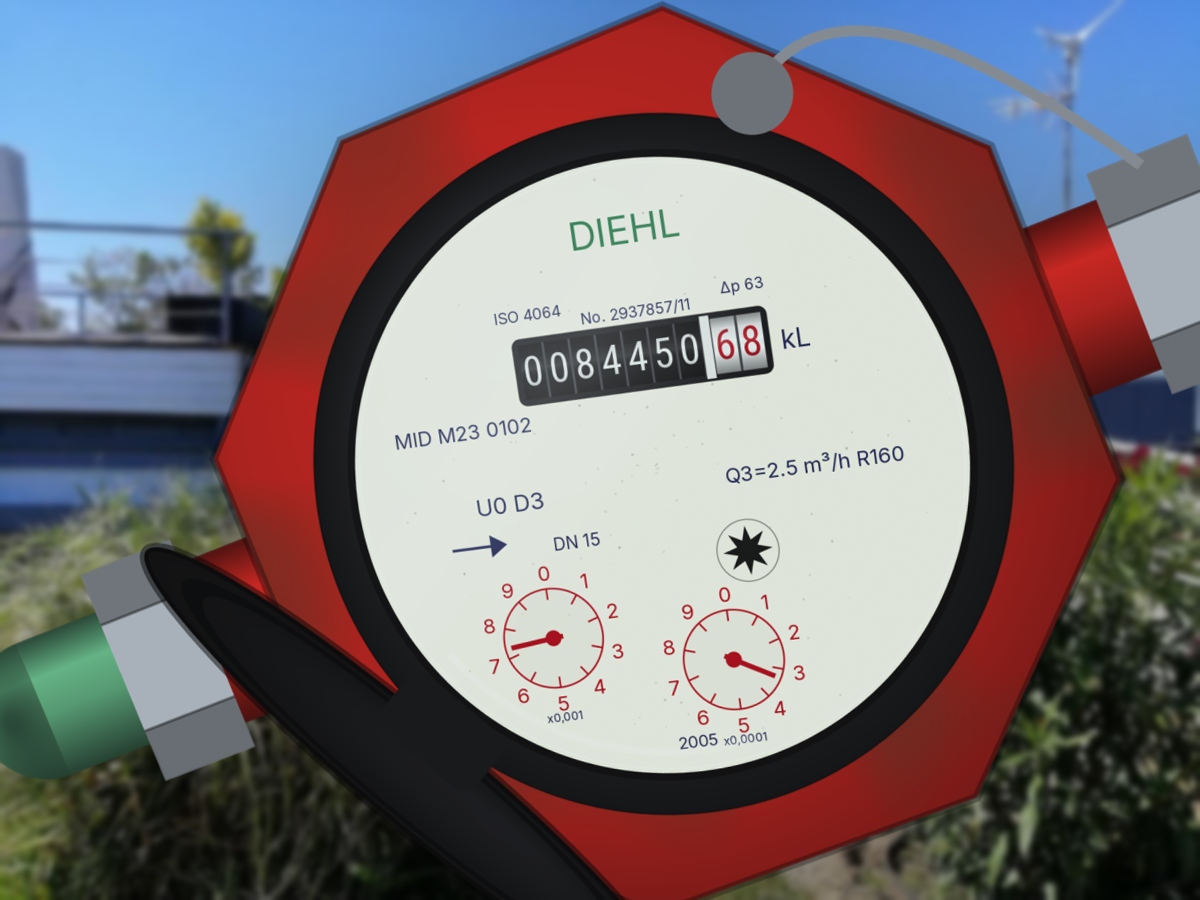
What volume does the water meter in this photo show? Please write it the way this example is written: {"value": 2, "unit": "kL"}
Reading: {"value": 84450.6873, "unit": "kL"}
